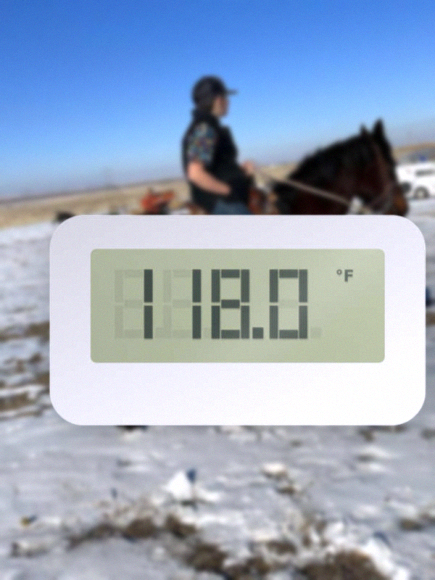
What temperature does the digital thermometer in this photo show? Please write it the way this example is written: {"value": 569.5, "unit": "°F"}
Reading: {"value": 118.0, "unit": "°F"}
